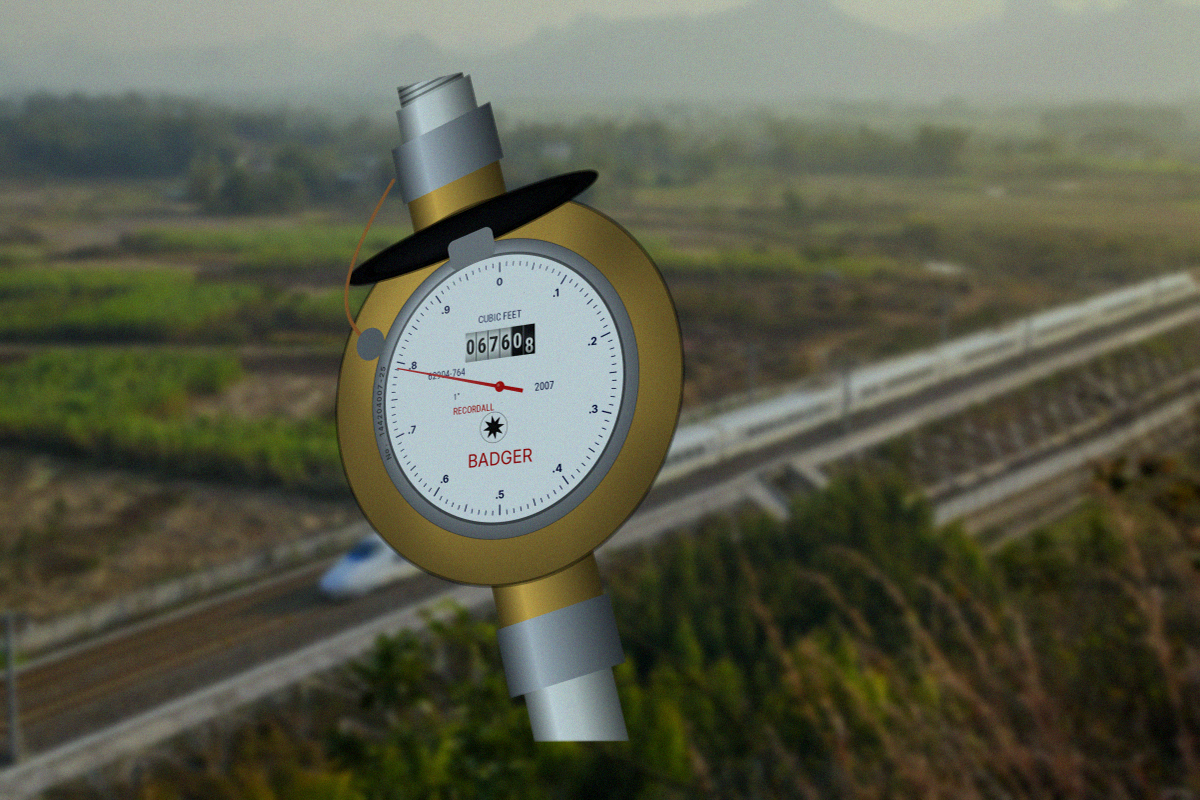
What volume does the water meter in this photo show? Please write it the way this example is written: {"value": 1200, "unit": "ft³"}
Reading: {"value": 67607.79, "unit": "ft³"}
